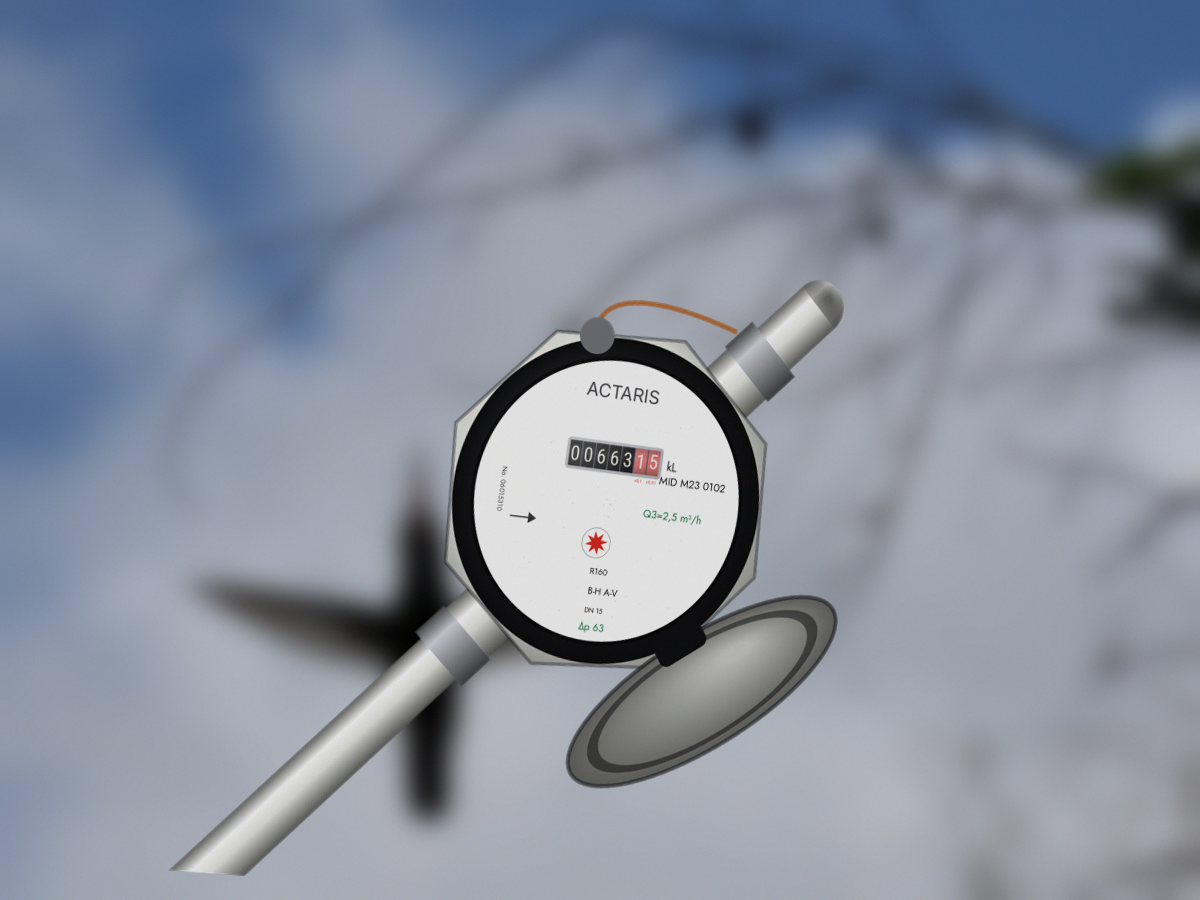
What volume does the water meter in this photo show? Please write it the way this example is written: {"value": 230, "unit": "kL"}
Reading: {"value": 663.15, "unit": "kL"}
